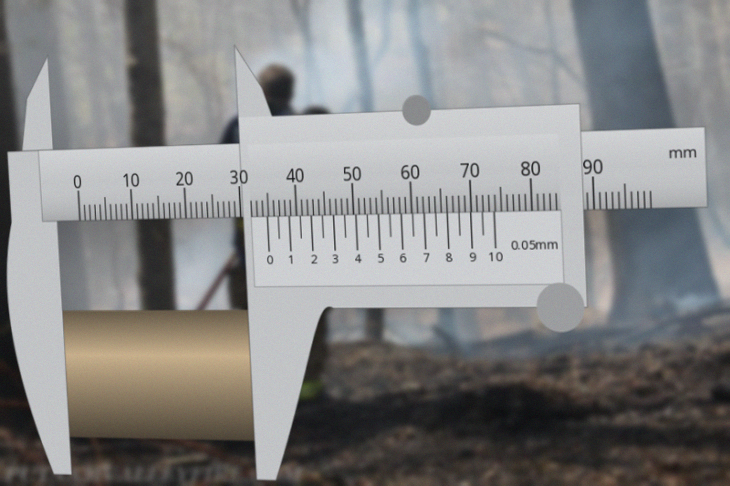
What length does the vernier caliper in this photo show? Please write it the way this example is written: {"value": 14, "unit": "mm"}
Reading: {"value": 34.8, "unit": "mm"}
